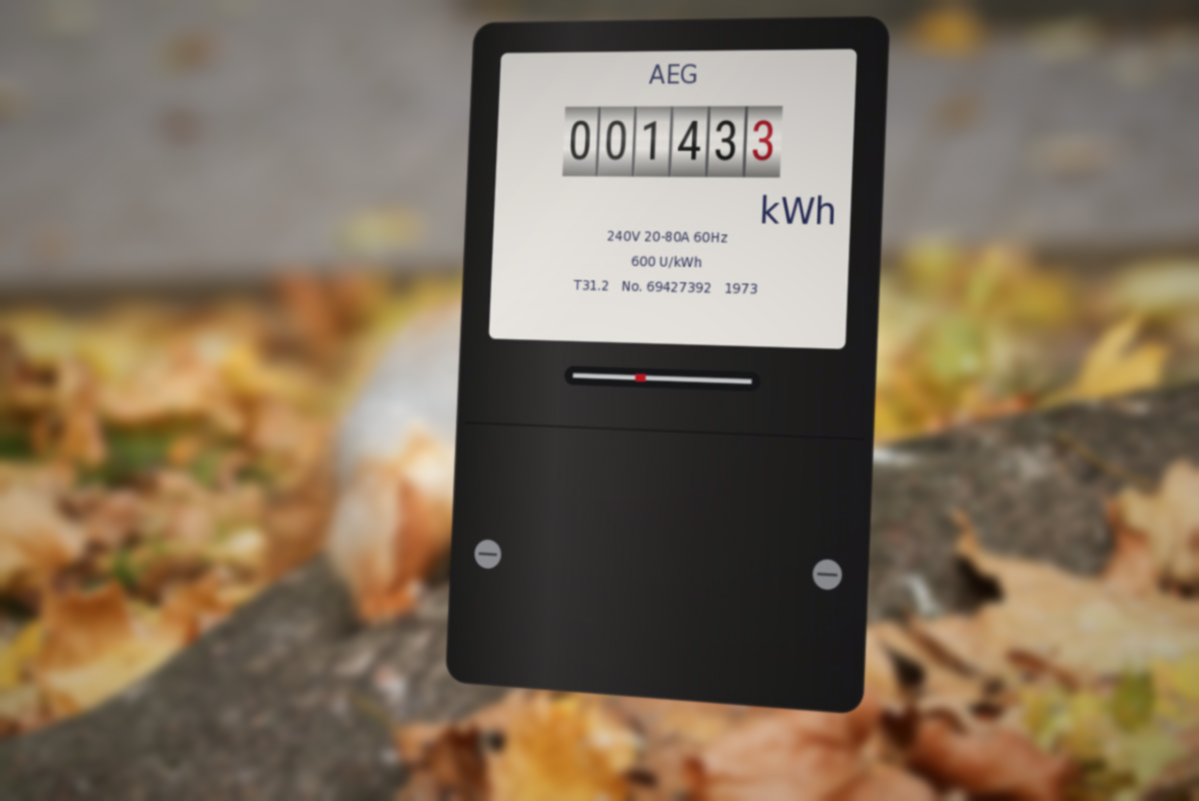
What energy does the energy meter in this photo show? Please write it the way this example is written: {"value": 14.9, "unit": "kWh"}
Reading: {"value": 143.3, "unit": "kWh"}
